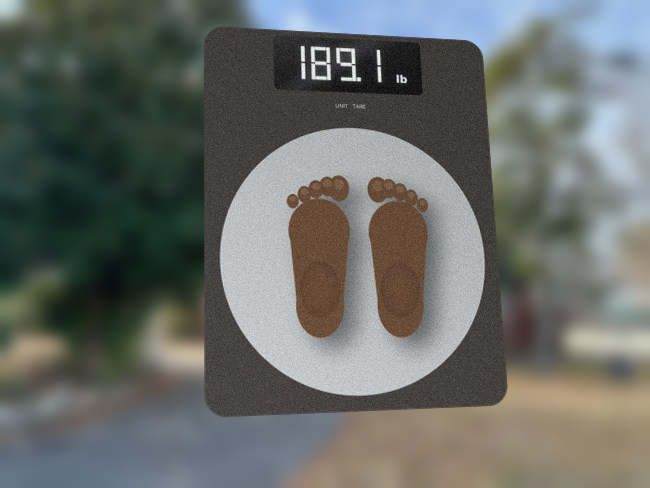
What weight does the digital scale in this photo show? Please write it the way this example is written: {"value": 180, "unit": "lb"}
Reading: {"value": 189.1, "unit": "lb"}
